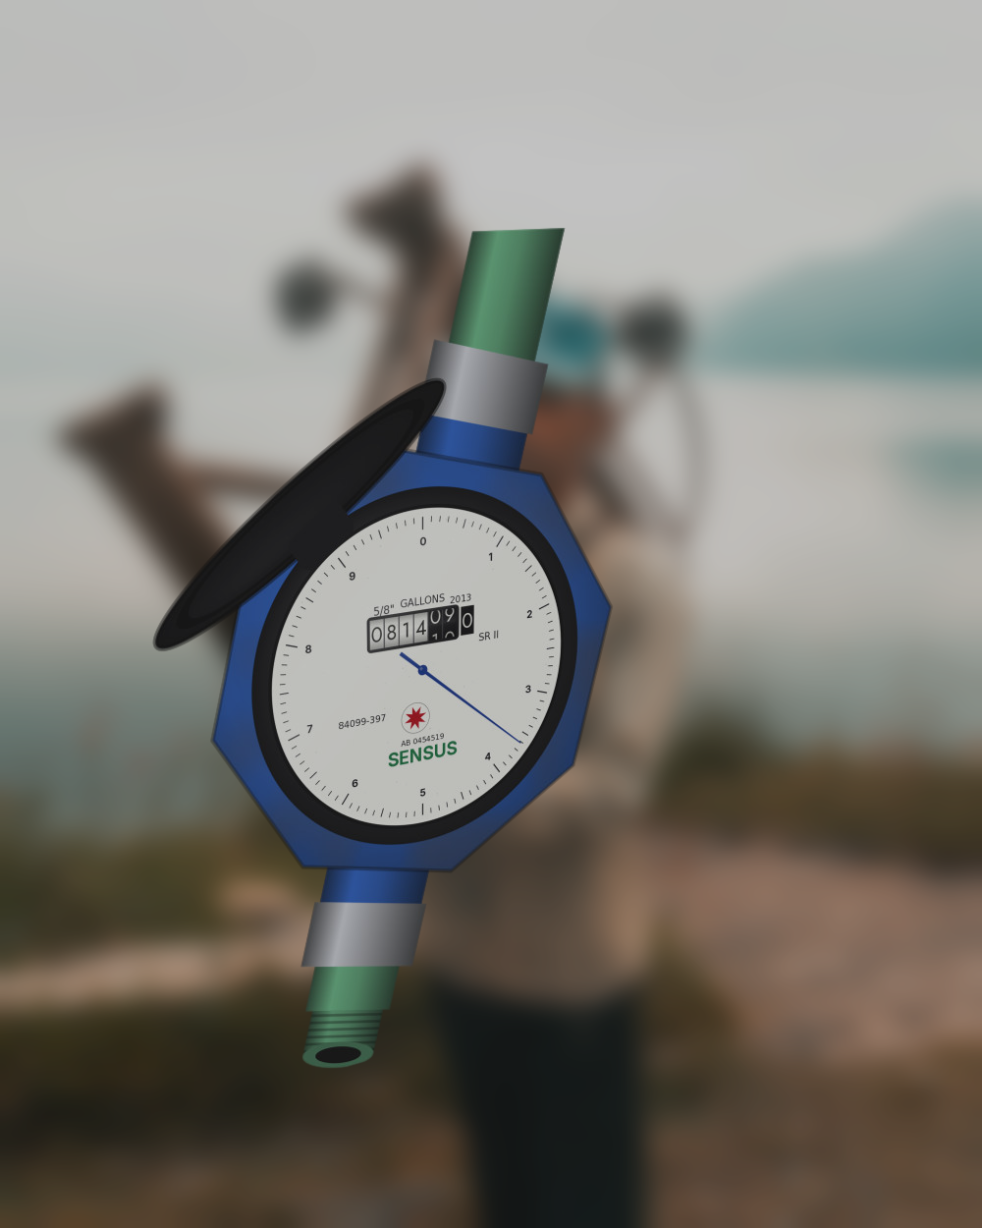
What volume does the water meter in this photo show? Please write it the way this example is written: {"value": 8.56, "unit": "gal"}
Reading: {"value": 814093.6, "unit": "gal"}
